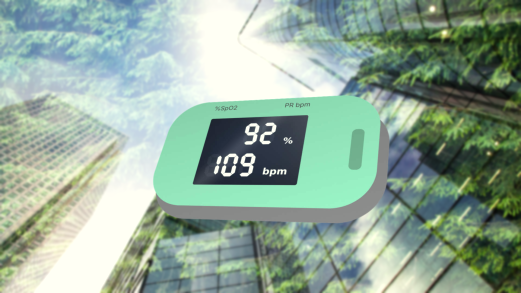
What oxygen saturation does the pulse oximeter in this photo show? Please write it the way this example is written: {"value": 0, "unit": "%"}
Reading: {"value": 92, "unit": "%"}
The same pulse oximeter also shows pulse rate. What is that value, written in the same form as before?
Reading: {"value": 109, "unit": "bpm"}
